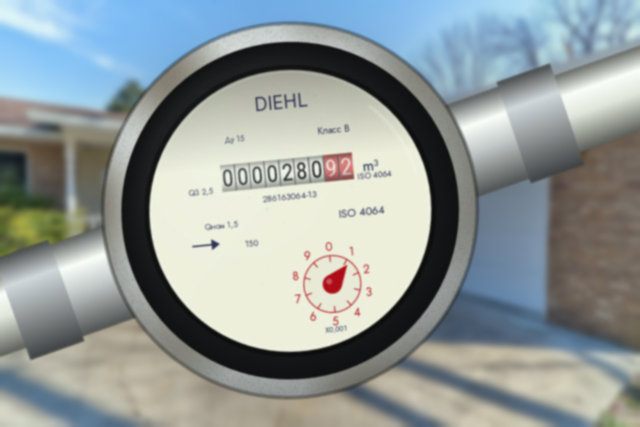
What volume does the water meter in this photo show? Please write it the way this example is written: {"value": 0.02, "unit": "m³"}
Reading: {"value": 280.921, "unit": "m³"}
